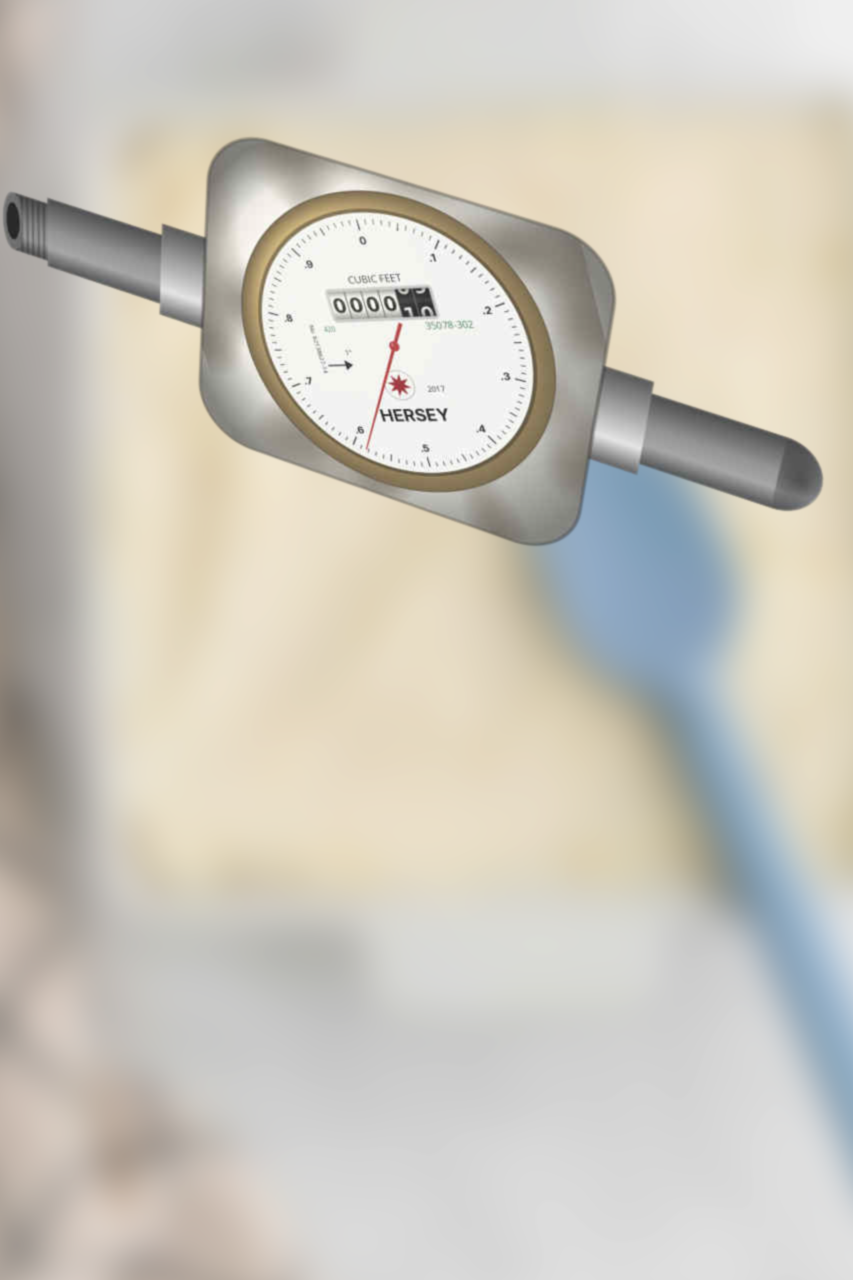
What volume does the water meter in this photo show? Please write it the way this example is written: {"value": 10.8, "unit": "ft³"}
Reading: {"value": 9.58, "unit": "ft³"}
